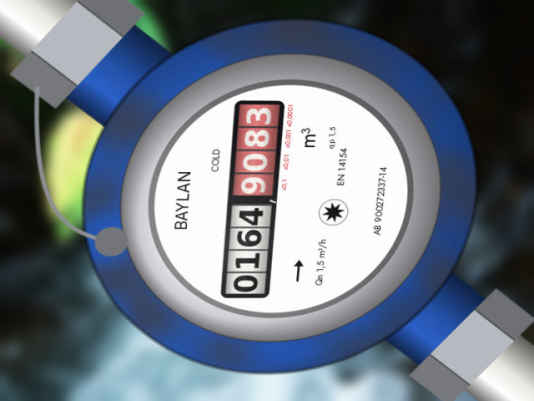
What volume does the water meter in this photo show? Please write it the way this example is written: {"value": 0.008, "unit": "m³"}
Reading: {"value": 164.9083, "unit": "m³"}
